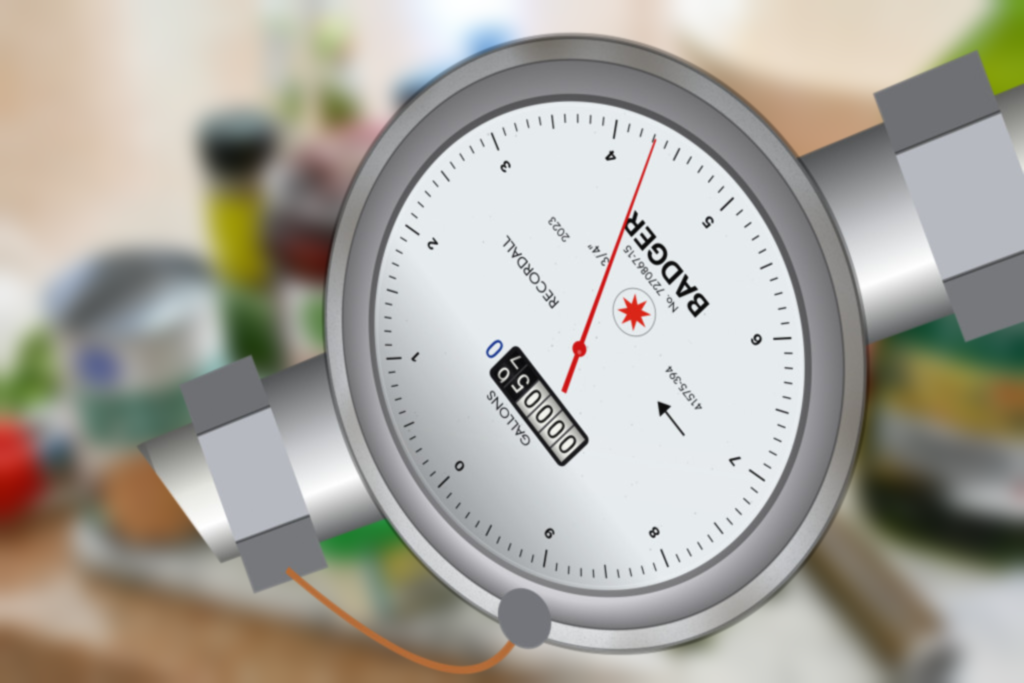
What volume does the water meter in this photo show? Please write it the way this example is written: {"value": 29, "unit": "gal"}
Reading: {"value": 564.3, "unit": "gal"}
